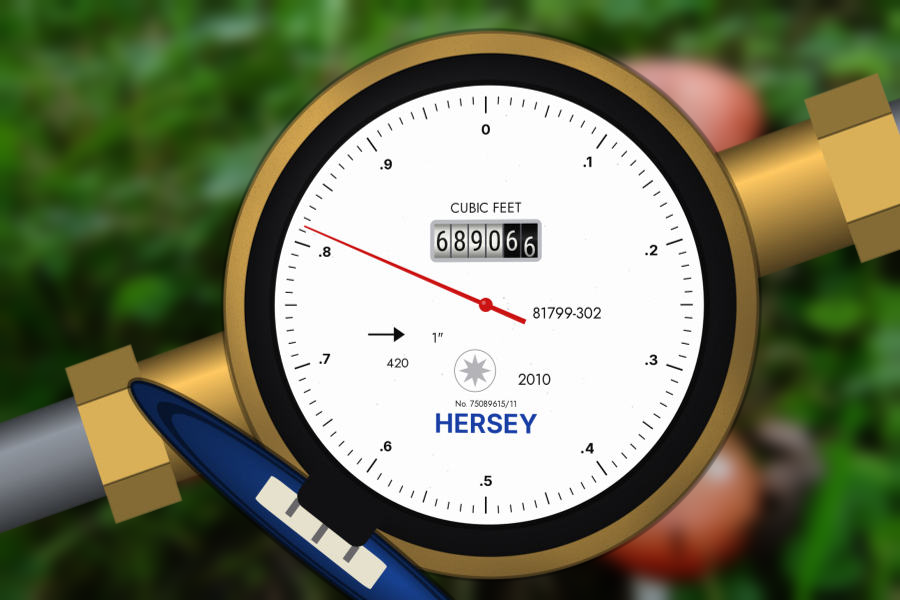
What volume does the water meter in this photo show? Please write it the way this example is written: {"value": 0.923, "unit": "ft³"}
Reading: {"value": 689065.81, "unit": "ft³"}
